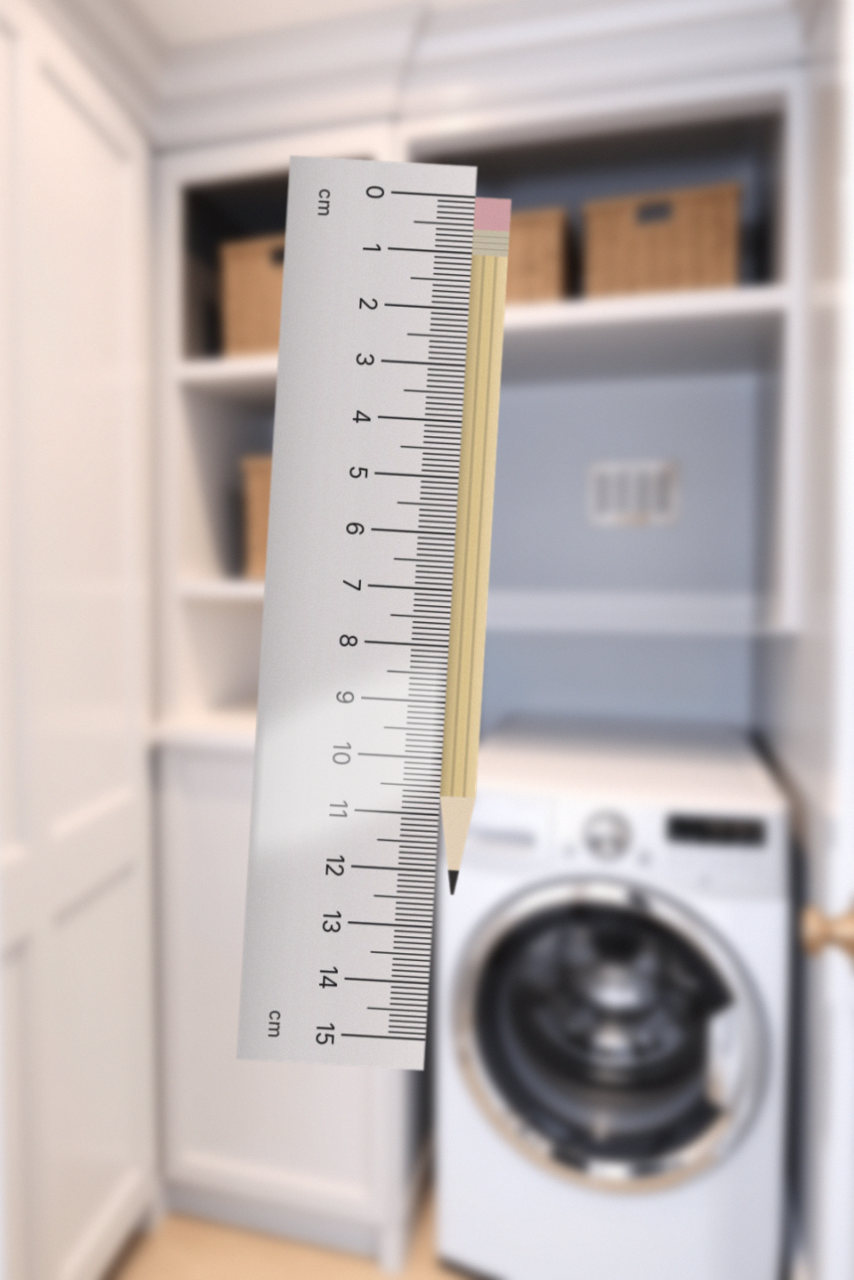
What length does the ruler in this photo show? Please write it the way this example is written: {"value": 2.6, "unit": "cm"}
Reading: {"value": 12.4, "unit": "cm"}
